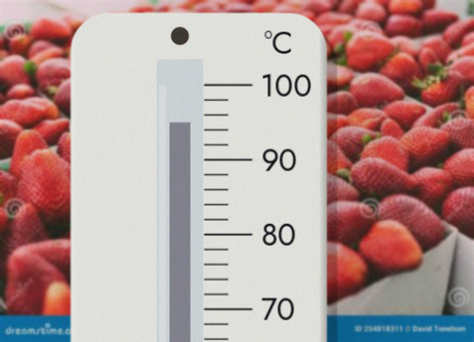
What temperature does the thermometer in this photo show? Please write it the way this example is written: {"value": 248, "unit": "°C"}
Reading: {"value": 95, "unit": "°C"}
